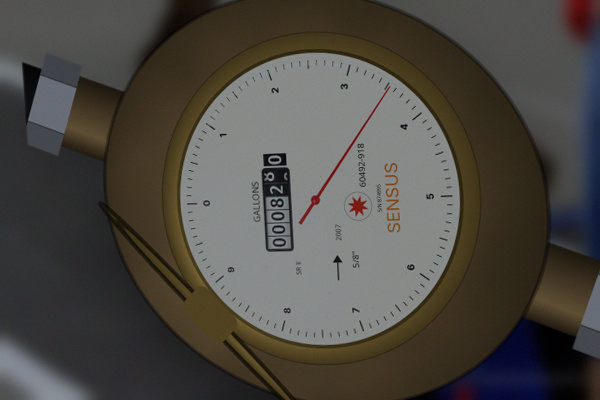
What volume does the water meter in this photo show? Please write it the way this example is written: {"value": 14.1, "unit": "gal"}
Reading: {"value": 8283.5, "unit": "gal"}
